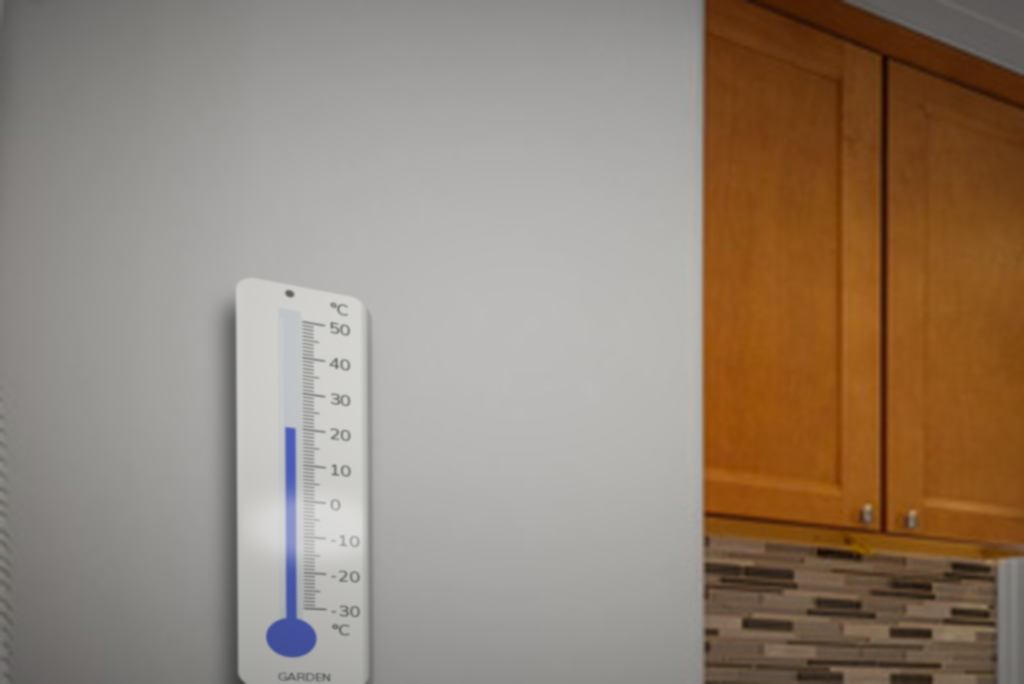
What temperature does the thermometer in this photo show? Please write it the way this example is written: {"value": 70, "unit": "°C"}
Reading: {"value": 20, "unit": "°C"}
